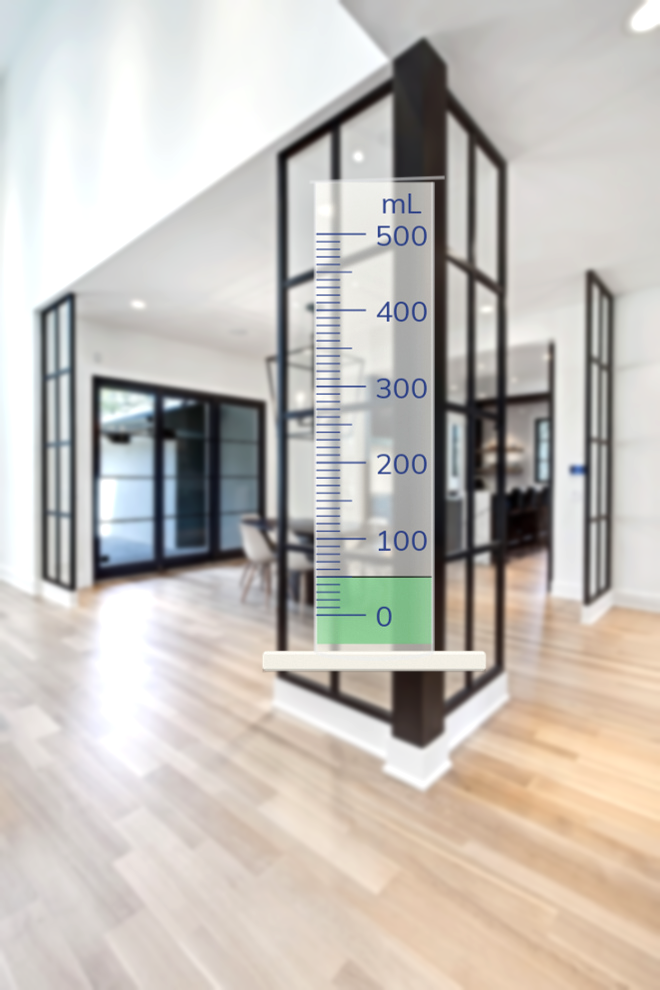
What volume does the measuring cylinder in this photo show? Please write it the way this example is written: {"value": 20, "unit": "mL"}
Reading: {"value": 50, "unit": "mL"}
